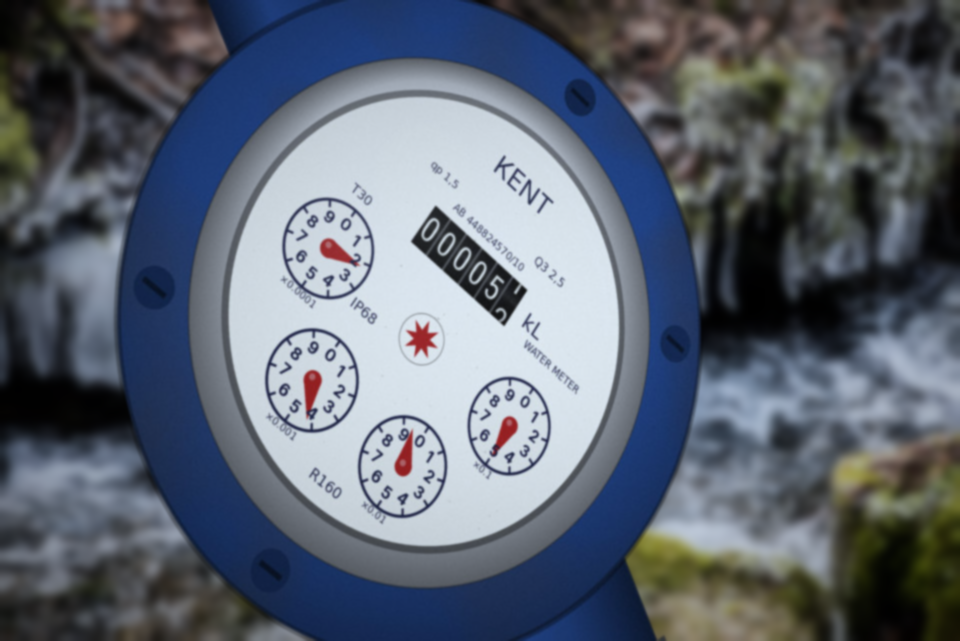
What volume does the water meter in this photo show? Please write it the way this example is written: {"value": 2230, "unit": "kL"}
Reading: {"value": 51.4942, "unit": "kL"}
